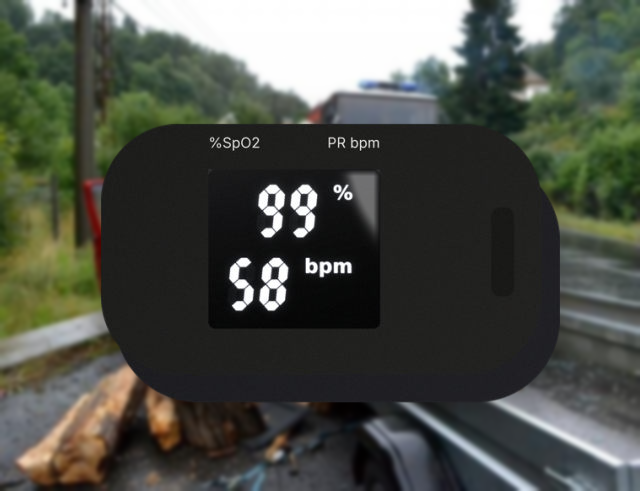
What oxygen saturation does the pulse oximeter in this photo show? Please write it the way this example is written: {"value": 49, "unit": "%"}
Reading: {"value": 99, "unit": "%"}
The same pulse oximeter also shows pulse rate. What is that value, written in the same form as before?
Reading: {"value": 58, "unit": "bpm"}
